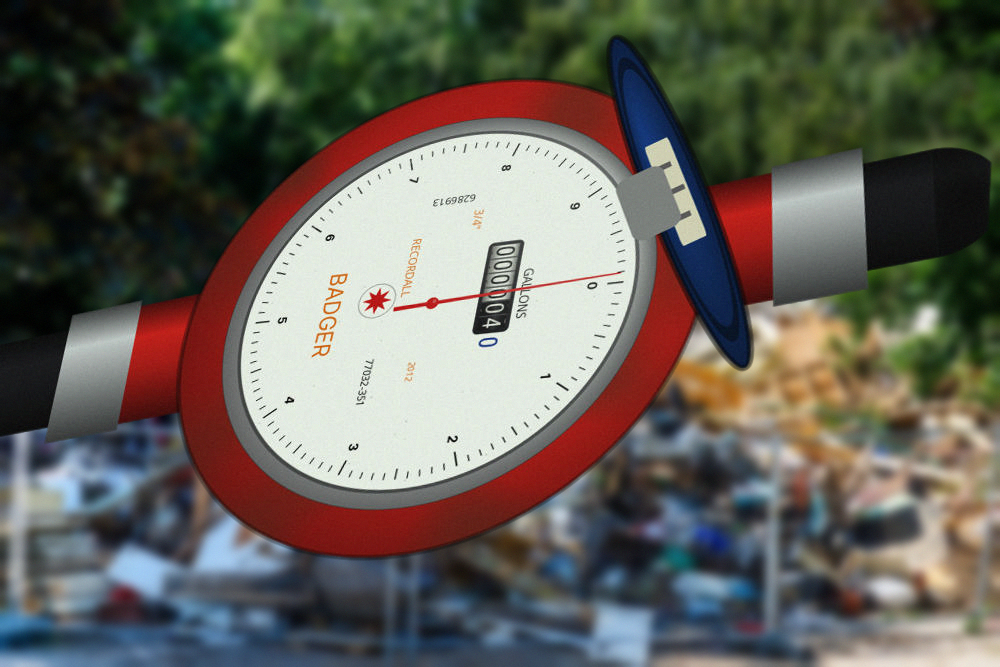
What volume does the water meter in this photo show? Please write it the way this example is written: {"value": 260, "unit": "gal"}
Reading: {"value": 39.9, "unit": "gal"}
